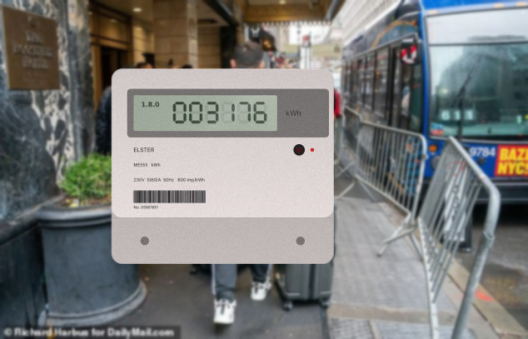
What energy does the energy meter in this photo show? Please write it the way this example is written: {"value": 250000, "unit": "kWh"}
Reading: {"value": 3176, "unit": "kWh"}
